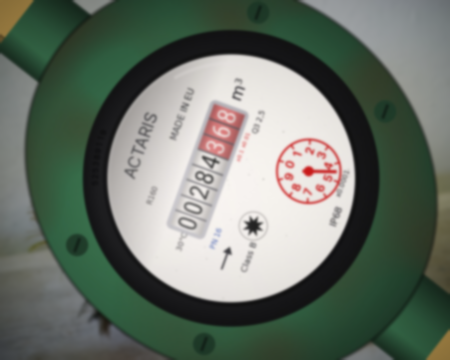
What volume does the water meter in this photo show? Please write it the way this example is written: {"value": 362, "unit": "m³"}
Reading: {"value": 284.3684, "unit": "m³"}
